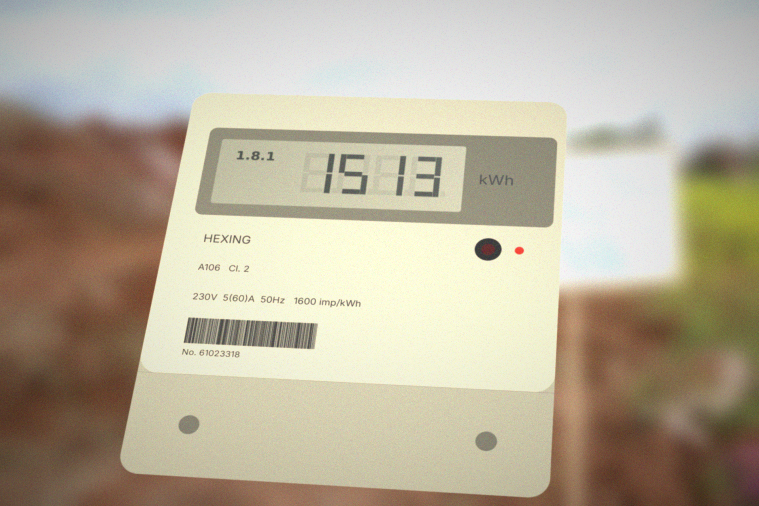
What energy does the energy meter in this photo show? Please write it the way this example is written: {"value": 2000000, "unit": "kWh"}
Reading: {"value": 1513, "unit": "kWh"}
